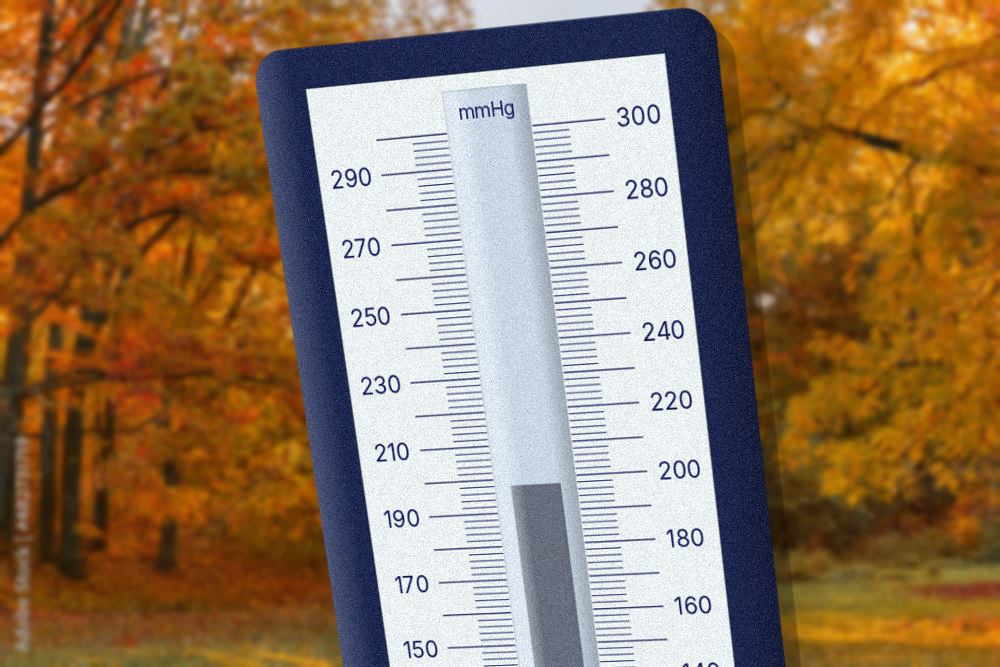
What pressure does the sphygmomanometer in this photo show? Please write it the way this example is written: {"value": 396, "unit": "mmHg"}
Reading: {"value": 198, "unit": "mmHg"}
